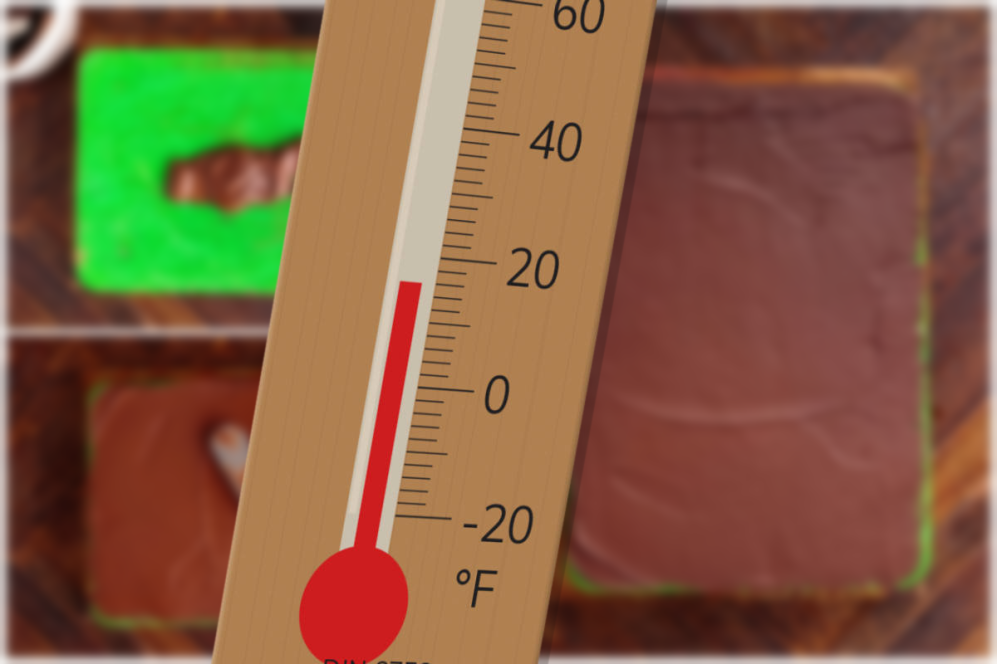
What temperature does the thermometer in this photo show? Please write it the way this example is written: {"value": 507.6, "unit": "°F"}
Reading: {"value": 16, "unit": "°F"}
